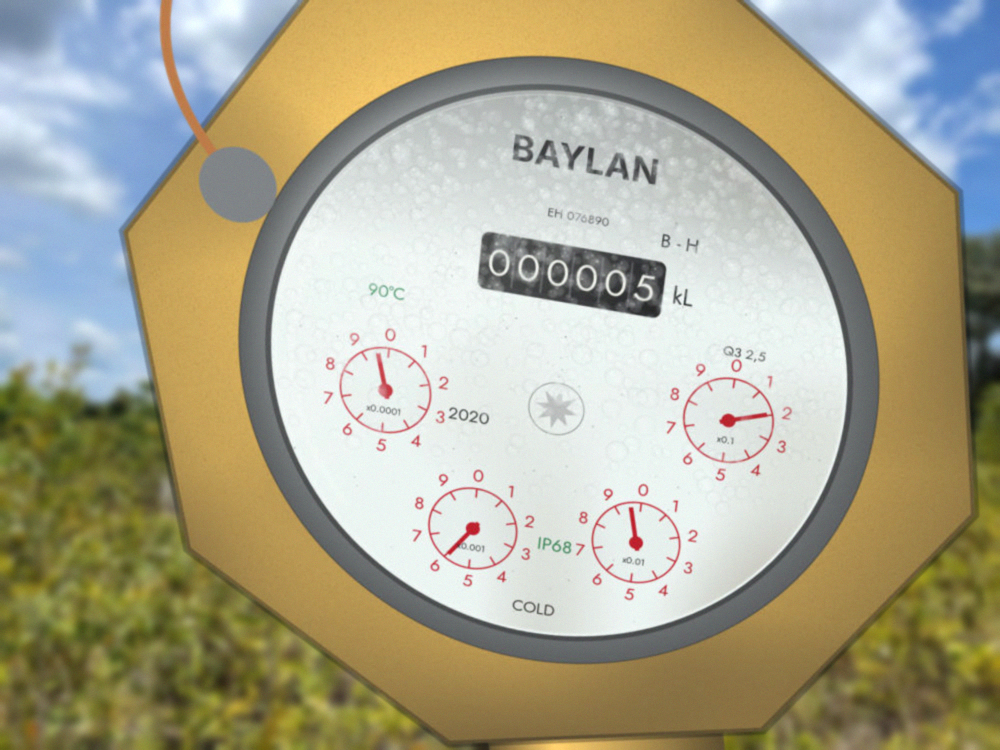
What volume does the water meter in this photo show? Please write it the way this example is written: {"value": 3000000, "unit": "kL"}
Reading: {"value": 5.1959, "unit": "kL"}
